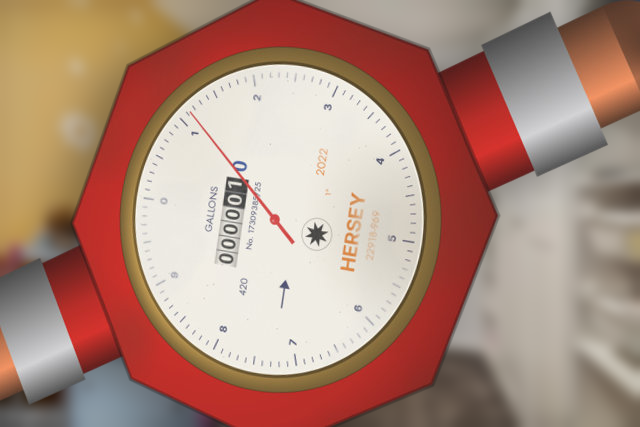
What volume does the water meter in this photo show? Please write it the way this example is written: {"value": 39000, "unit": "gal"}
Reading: {"value": 11.1, "unit": "gal"}
